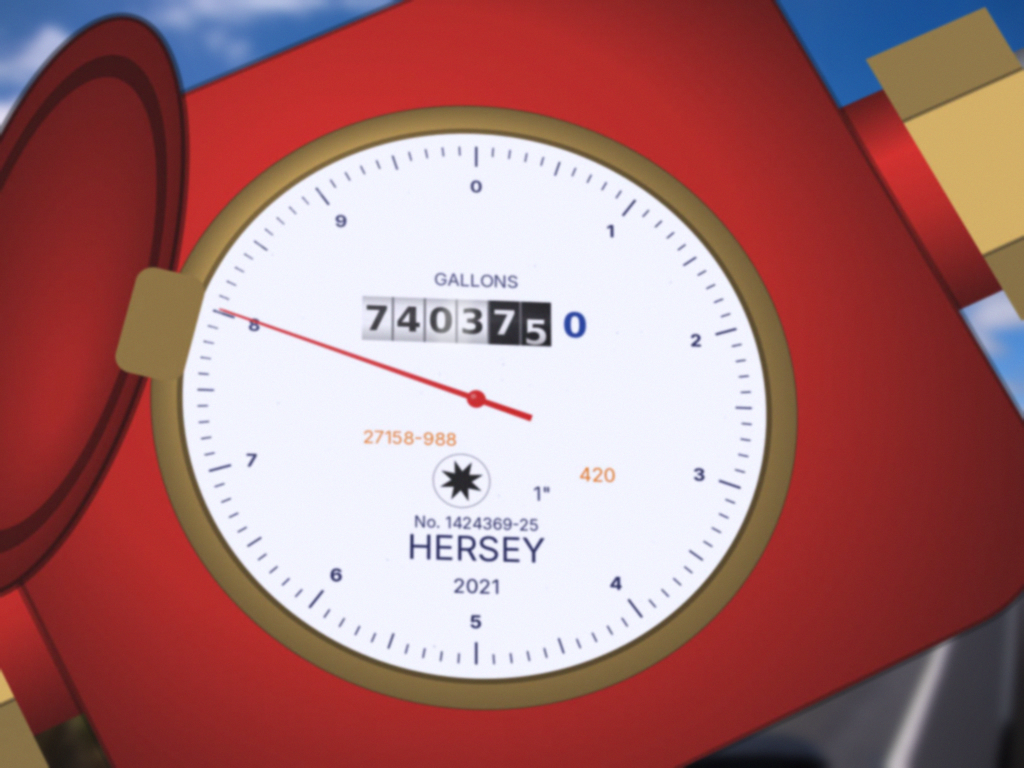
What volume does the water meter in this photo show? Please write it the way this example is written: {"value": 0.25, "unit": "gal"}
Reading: {"value": 7403748.0, "unit": "gal"}
